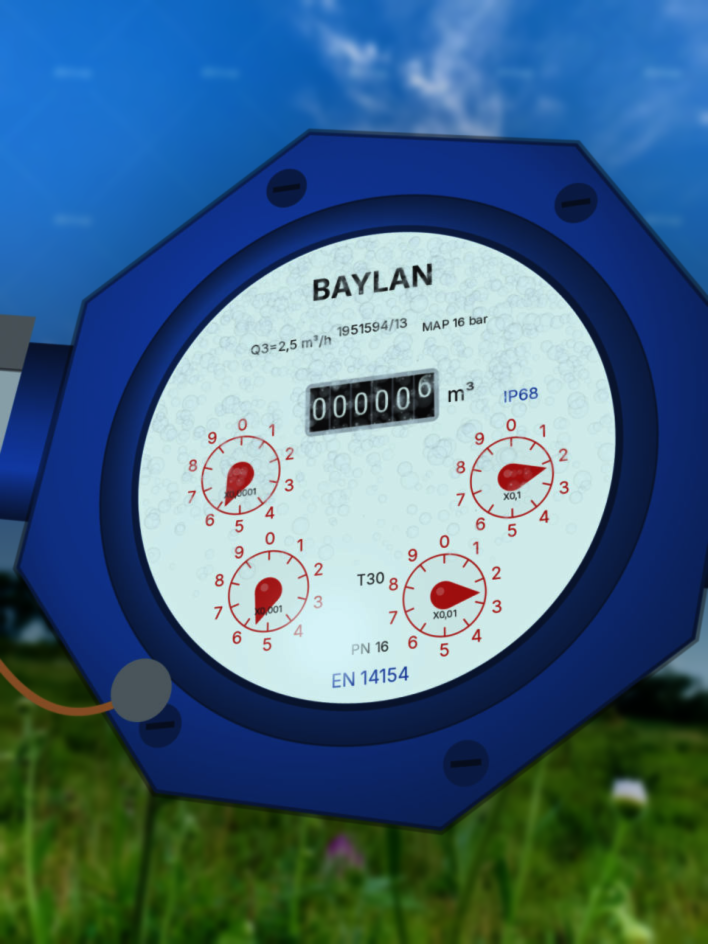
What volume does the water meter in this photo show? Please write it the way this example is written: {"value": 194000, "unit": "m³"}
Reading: {"value": 6.2255, "unit": "m³"}
